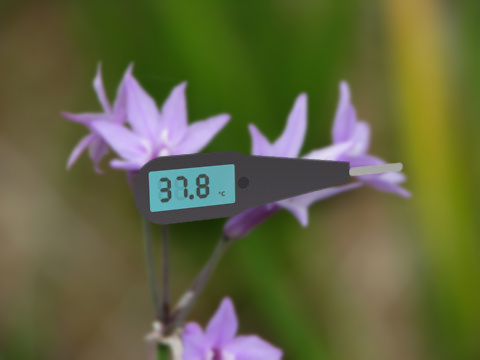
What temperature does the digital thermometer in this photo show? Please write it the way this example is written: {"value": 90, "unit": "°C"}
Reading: {"value": 37.8, "unit": "°C"}
